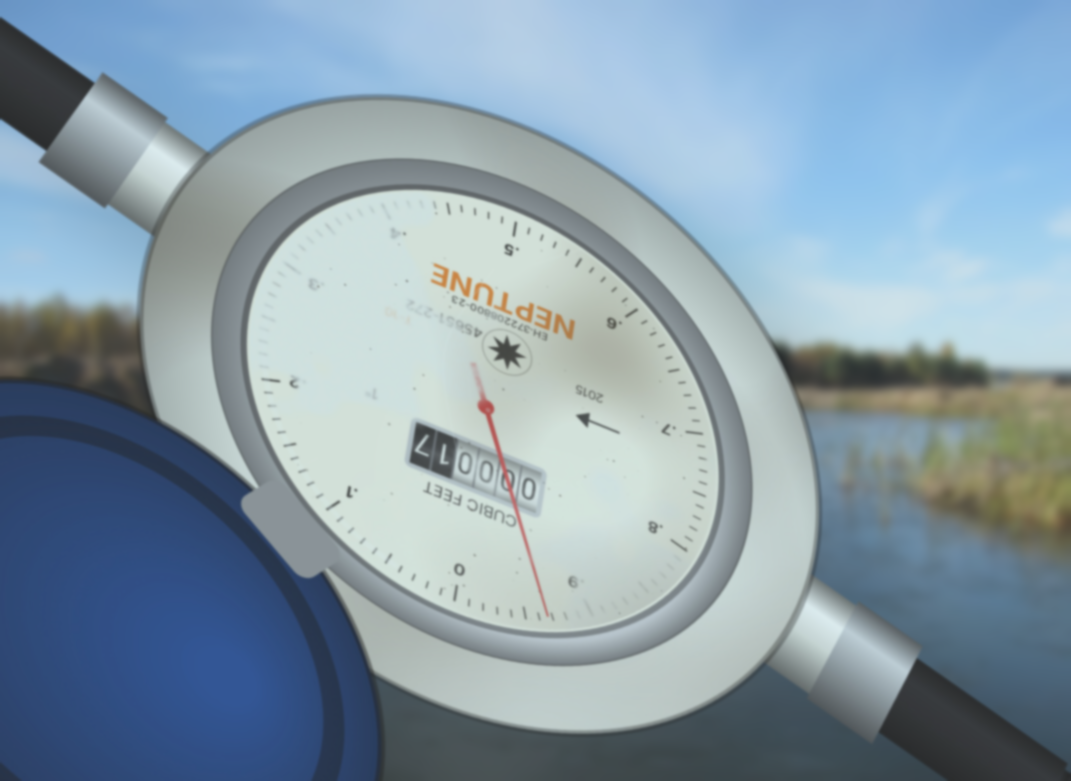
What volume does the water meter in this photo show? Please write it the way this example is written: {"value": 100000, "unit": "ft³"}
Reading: {"value": 16.93, "unit": "ft³"}
